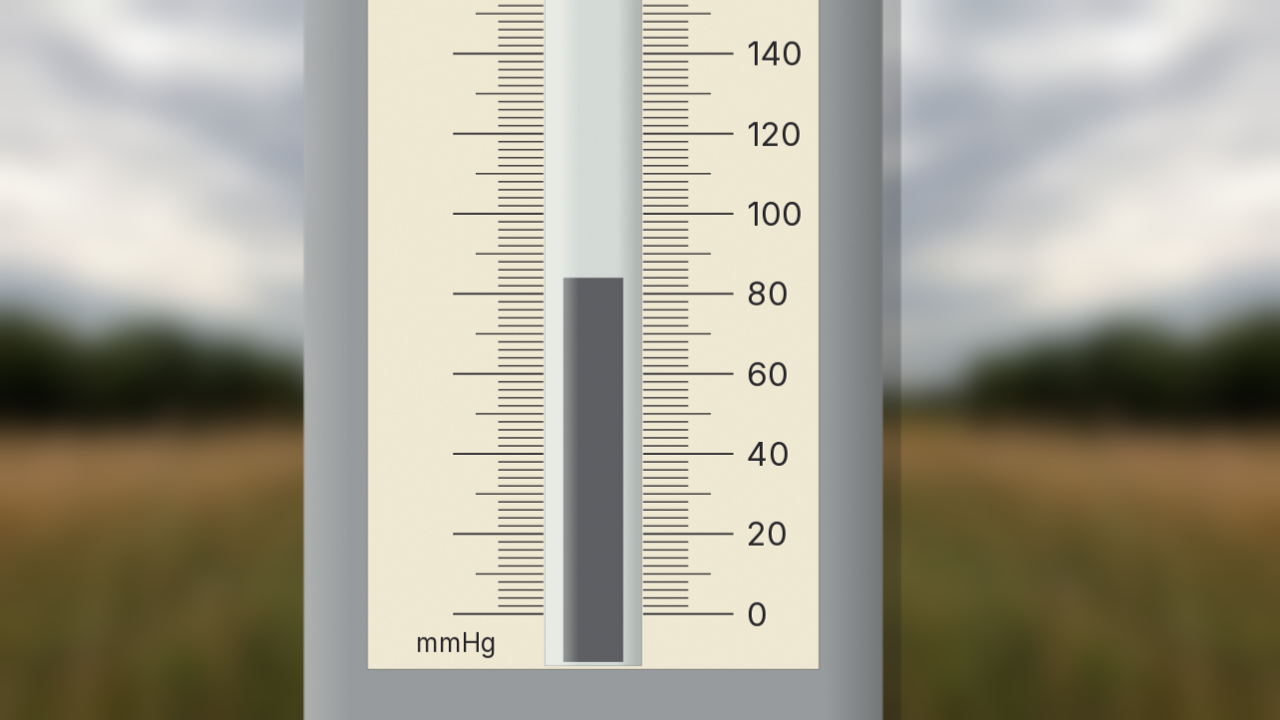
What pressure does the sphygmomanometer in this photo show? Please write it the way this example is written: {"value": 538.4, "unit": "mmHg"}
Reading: {"value": 84, "unit": "mmHg"}
